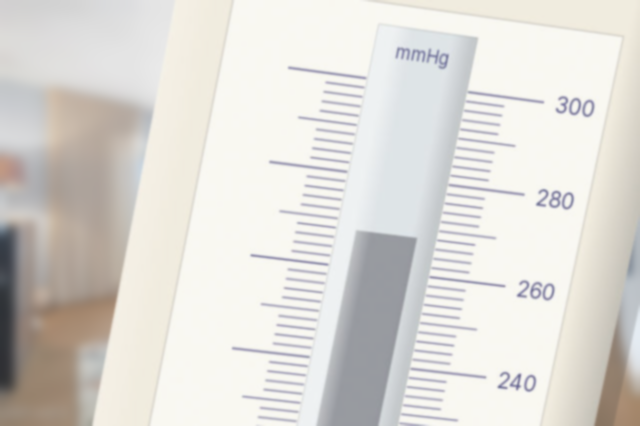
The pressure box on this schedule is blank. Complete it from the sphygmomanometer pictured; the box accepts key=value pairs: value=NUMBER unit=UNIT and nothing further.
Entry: value=268 unit=mmHg
